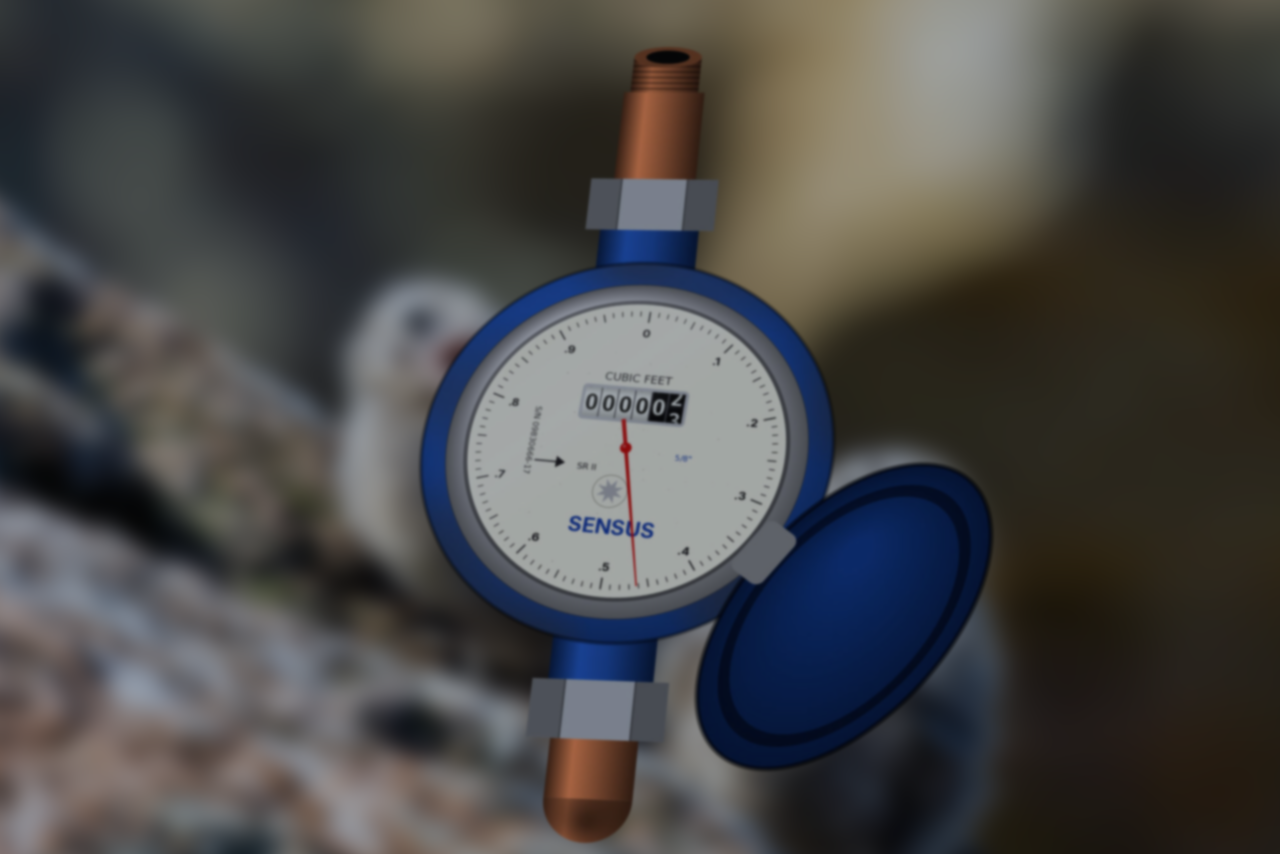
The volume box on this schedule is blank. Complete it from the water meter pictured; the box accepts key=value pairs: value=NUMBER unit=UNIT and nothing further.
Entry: value=2.46 unit=ft³
